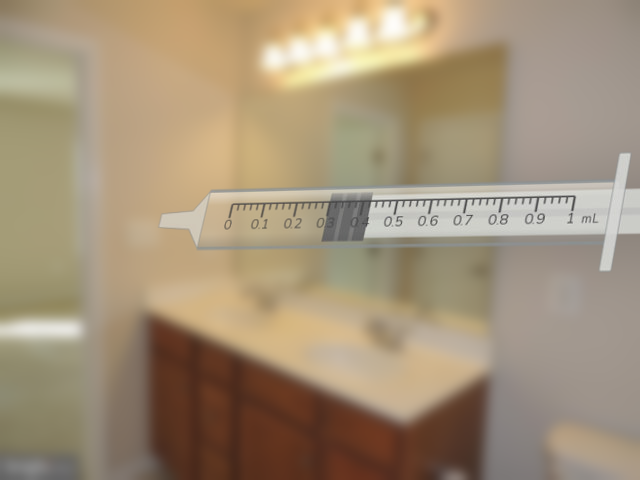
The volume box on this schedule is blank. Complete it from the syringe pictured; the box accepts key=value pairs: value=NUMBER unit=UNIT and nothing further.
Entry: value=0.3 unit=mL
